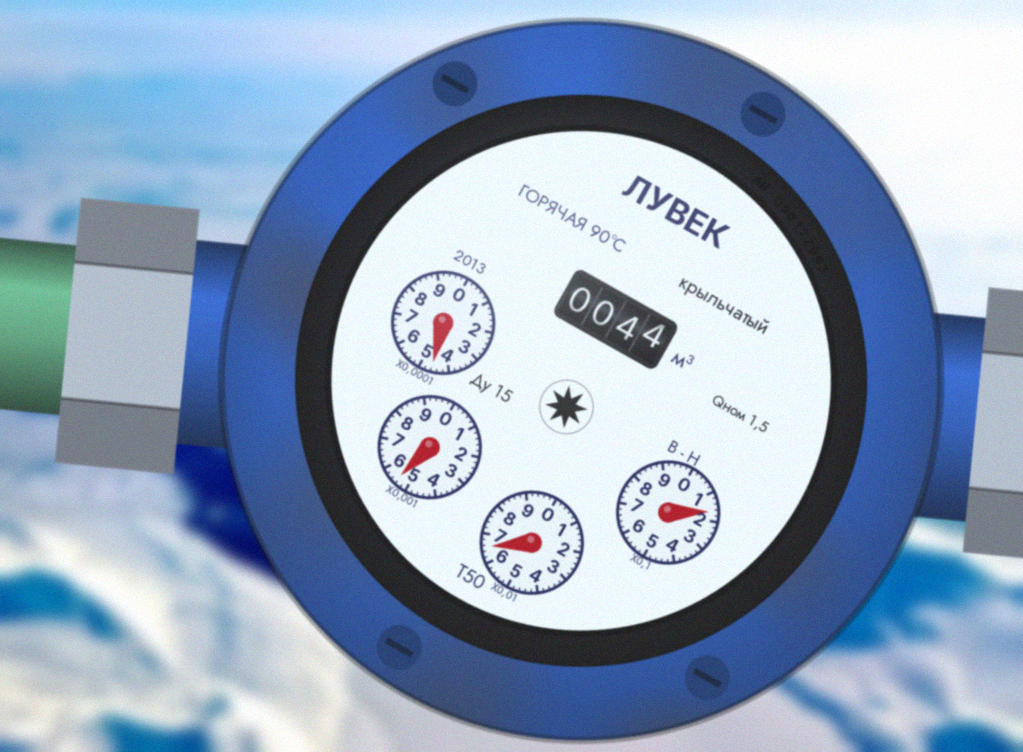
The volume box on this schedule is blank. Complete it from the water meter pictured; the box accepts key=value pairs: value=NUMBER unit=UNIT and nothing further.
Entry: value=44.1654 unit=m³
